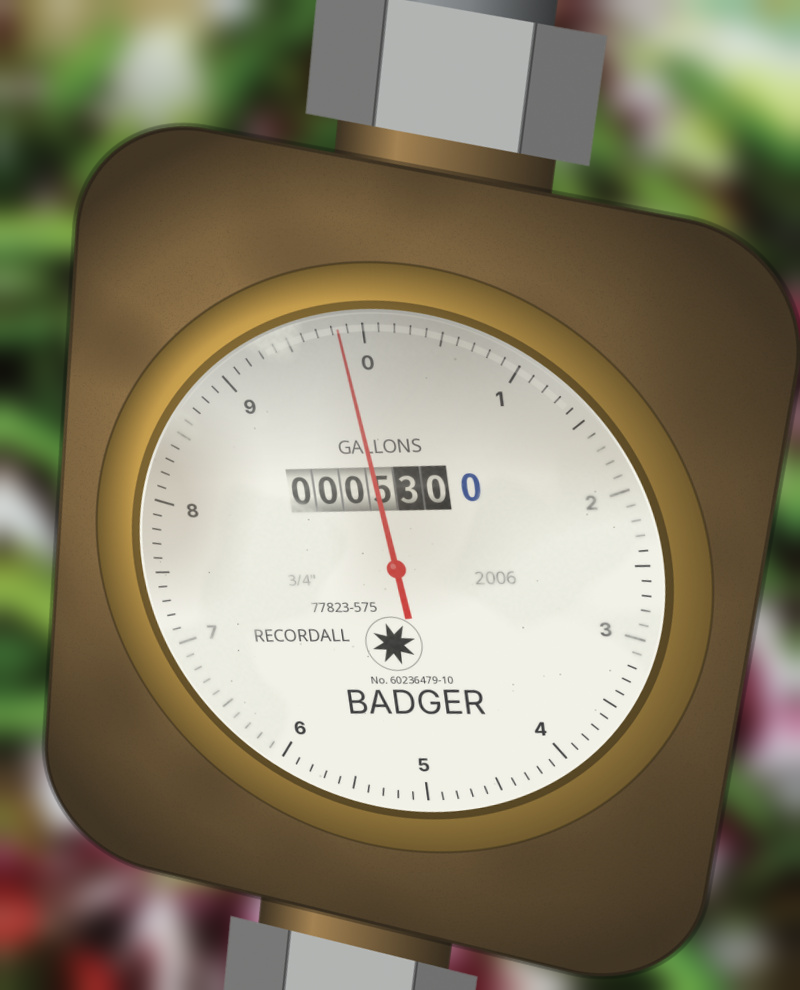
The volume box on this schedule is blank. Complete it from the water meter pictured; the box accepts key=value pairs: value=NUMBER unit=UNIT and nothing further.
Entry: value=5299.8 unit=gal
